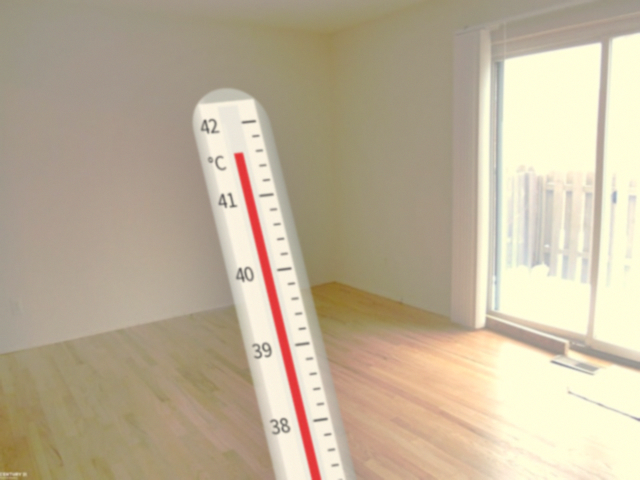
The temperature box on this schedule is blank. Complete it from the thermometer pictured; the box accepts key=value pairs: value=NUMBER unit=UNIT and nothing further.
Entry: value=41.6 unit=°C
